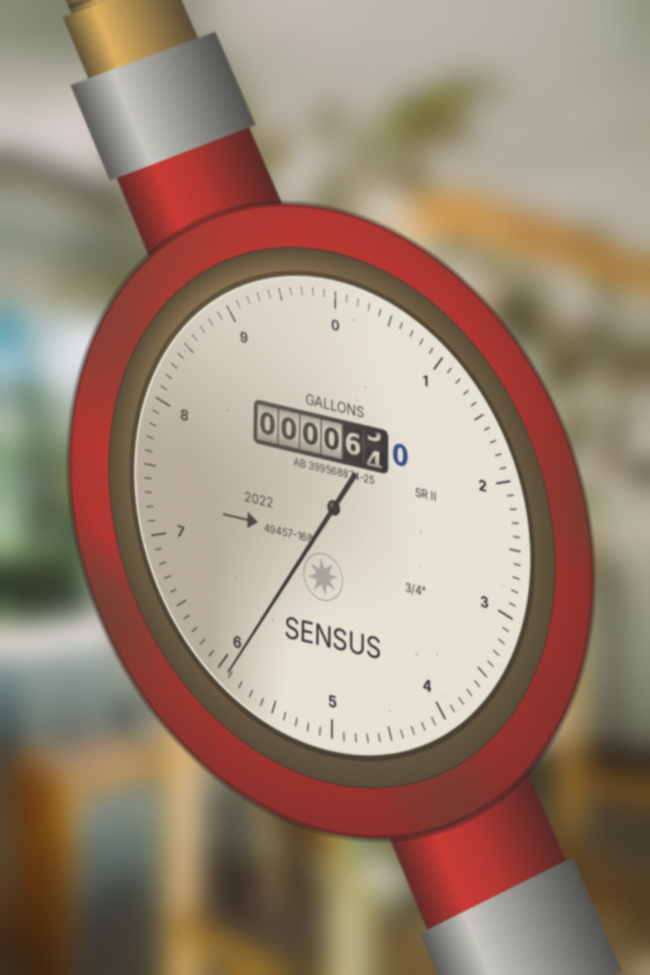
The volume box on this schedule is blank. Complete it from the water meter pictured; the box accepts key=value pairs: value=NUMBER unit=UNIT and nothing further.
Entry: value=635.9 unit=gal
